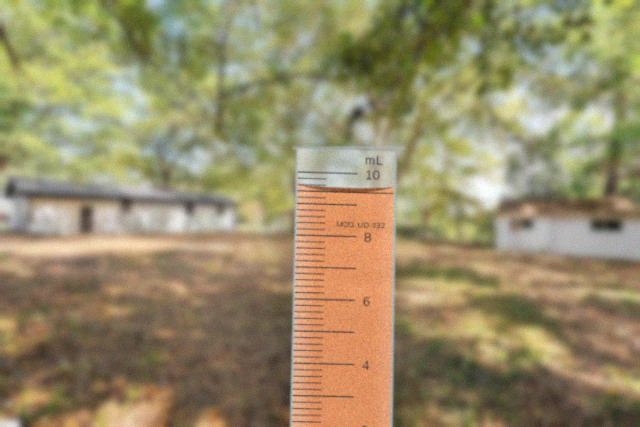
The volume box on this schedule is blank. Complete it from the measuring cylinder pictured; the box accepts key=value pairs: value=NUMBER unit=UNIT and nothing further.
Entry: value=9.4 unit=mL
